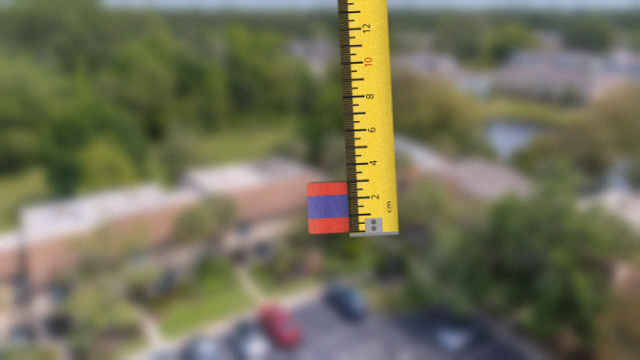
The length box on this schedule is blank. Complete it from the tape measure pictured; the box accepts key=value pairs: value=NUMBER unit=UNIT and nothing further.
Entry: value=3 unit=cm
